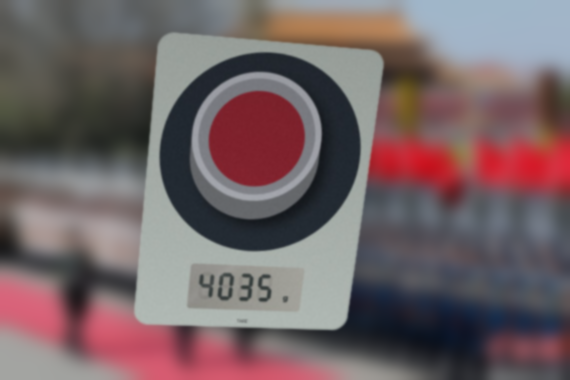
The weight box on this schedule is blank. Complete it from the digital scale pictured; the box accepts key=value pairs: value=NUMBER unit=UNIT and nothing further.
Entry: value=4035 unit=g
